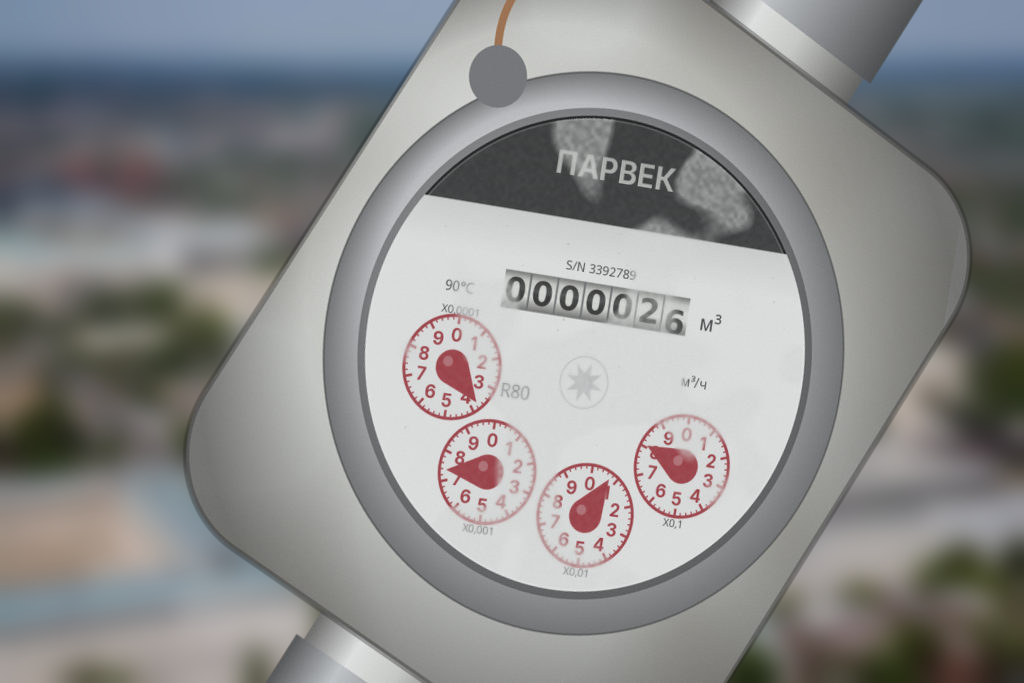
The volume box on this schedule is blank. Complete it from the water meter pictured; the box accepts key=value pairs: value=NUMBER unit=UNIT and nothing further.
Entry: value=25.8073 unit=m³
